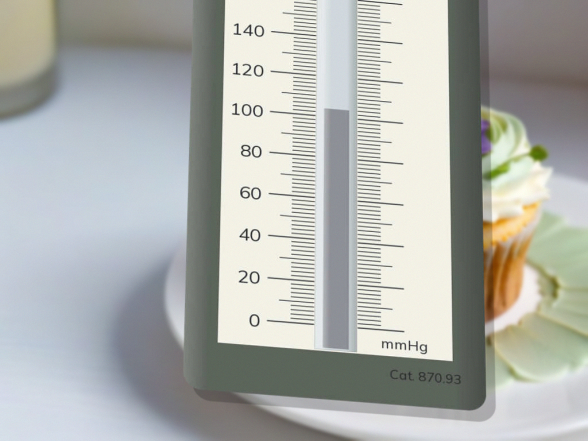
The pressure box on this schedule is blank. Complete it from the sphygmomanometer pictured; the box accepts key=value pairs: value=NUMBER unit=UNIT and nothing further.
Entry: value=104 unit=mmHg
